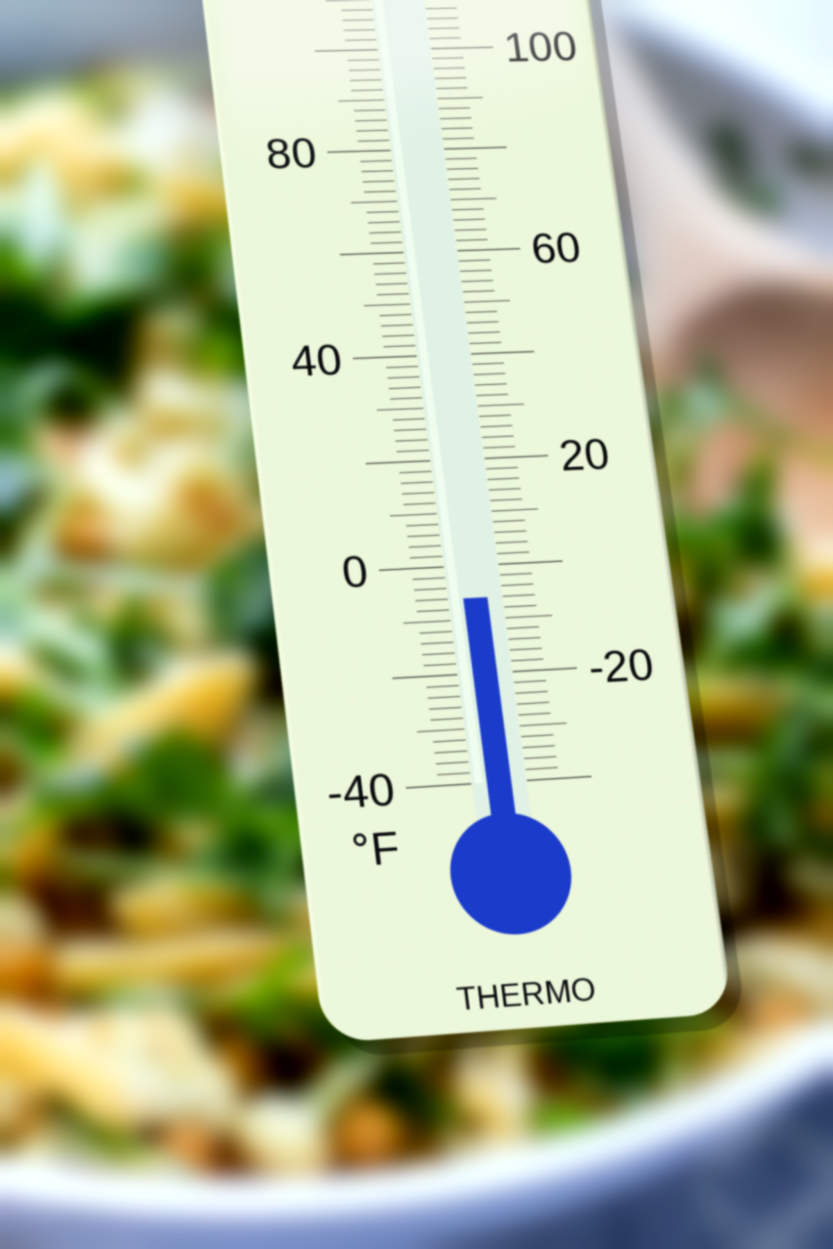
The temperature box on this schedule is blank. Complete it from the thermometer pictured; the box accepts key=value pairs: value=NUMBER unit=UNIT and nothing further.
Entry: value=-6 unit=°F
